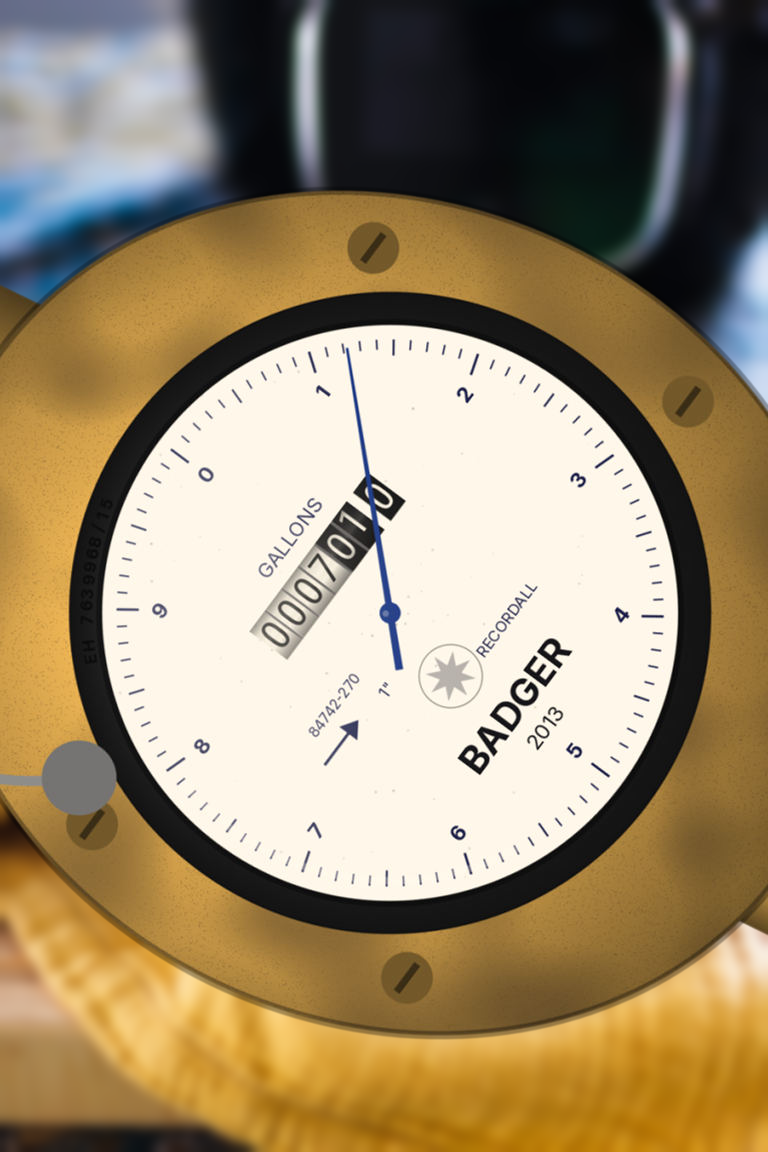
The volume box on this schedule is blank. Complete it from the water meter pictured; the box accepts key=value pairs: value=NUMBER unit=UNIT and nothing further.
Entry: value=7011.2 unit=gal
